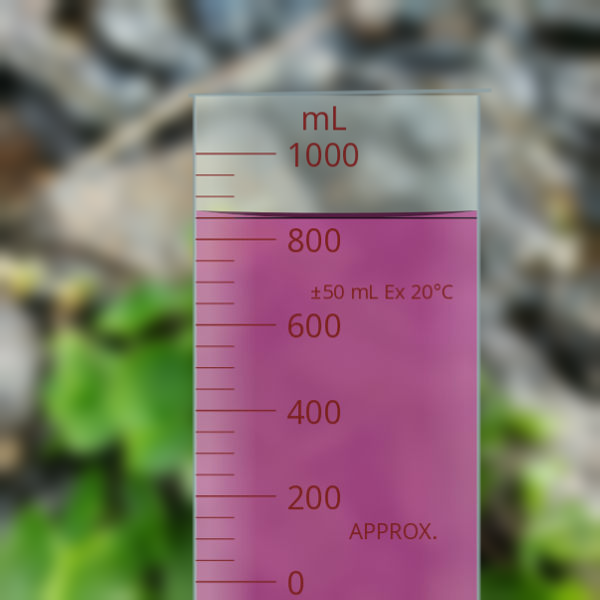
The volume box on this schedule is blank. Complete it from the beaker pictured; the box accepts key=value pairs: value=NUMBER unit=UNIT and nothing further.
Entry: value=850 unit=mL
